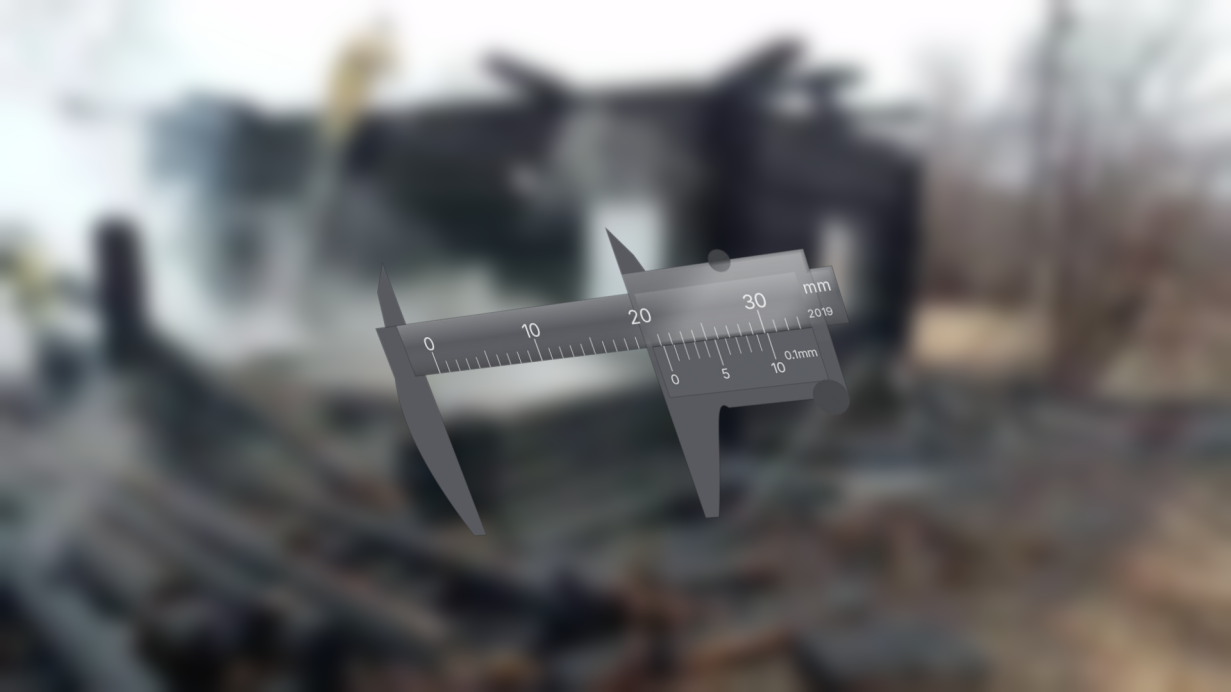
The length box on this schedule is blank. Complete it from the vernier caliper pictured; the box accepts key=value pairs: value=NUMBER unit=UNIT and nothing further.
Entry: value=21.2 unit=mm
